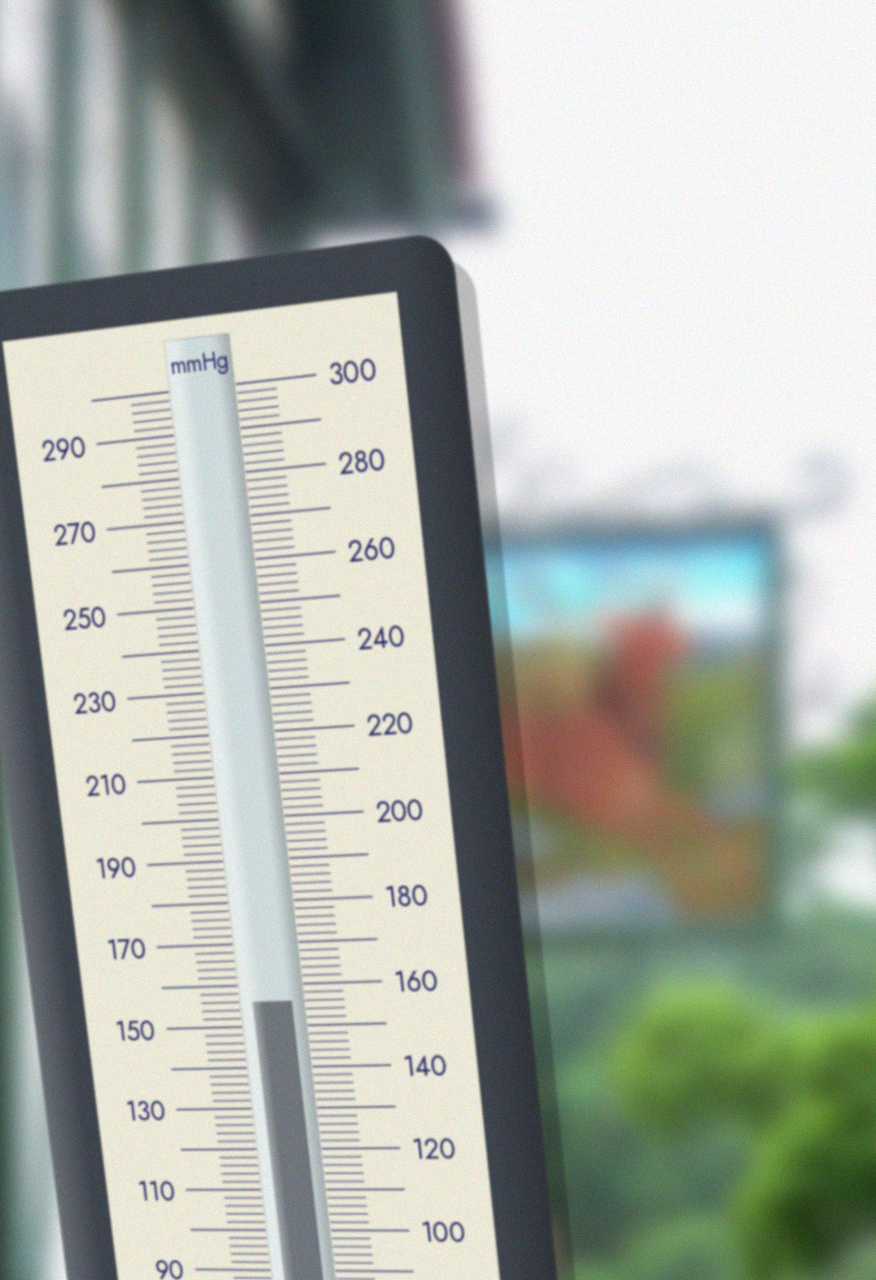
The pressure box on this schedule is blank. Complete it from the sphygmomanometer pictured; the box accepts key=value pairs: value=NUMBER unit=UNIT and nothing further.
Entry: value=156 unit=mmHg
